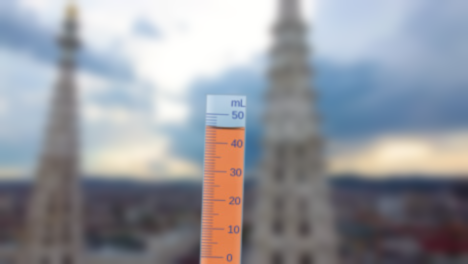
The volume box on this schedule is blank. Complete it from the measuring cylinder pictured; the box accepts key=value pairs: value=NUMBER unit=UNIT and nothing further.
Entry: value=45 unit=mL
